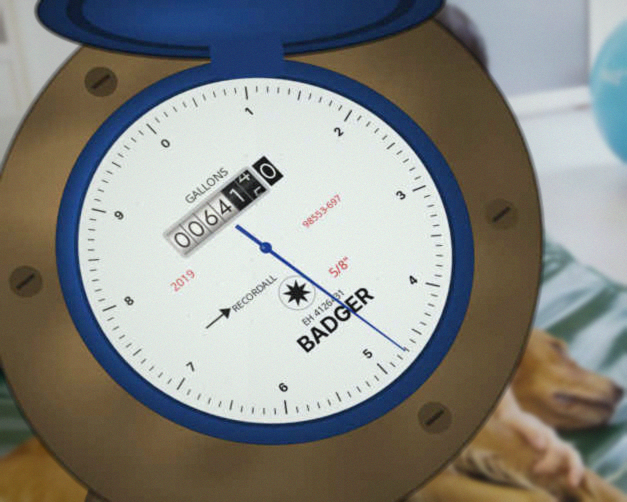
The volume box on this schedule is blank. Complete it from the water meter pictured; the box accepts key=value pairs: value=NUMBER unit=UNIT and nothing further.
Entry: value=64144.7 unit=gal
